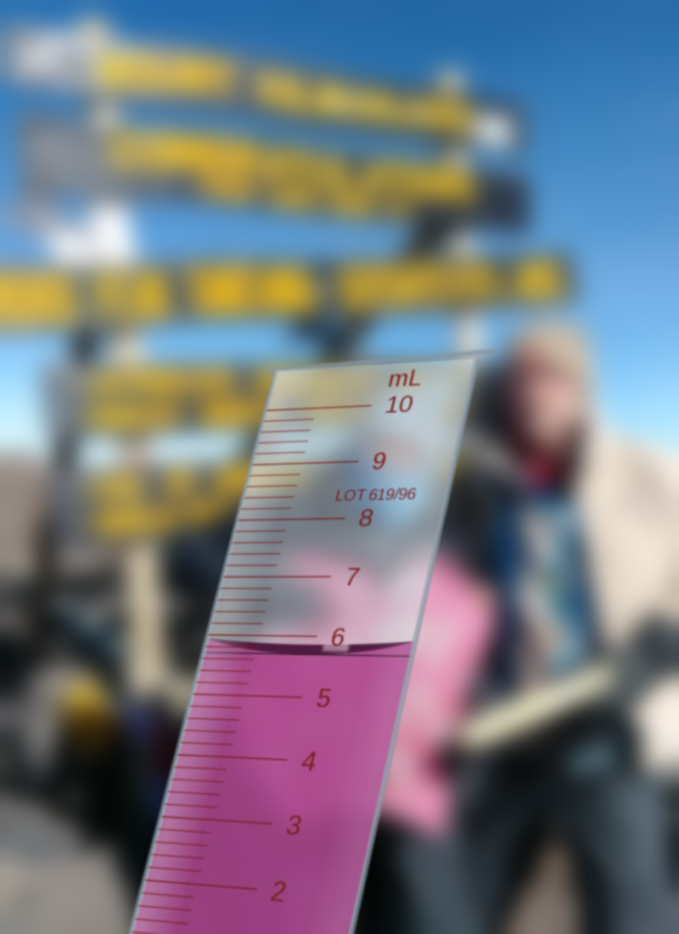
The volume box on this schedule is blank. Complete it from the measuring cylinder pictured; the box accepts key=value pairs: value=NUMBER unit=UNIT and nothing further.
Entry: value=5.7 unit=mL
